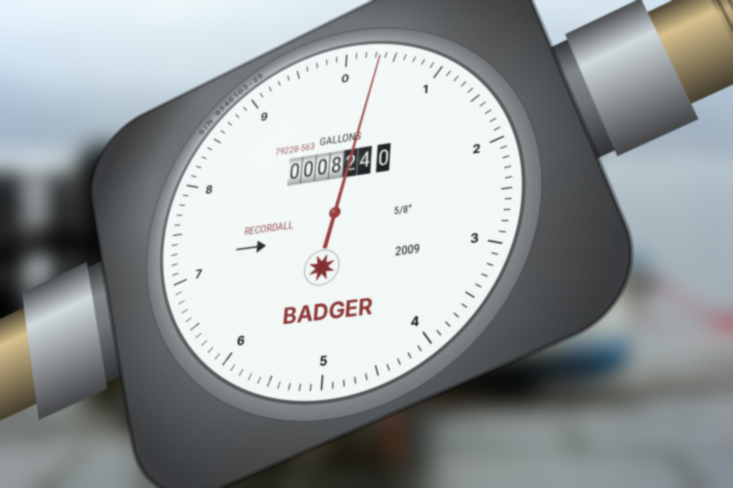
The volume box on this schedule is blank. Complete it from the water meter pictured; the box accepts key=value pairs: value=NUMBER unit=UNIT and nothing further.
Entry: value=8240.3 unit=gal
